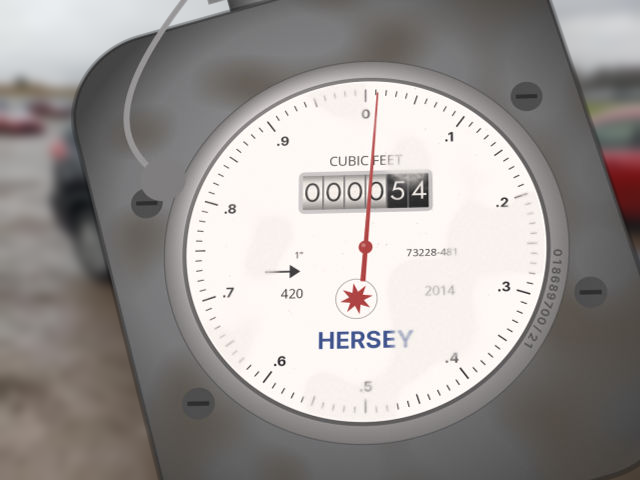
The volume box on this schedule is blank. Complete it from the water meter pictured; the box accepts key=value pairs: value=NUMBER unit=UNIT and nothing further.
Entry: value=54.01 unit=ft³
